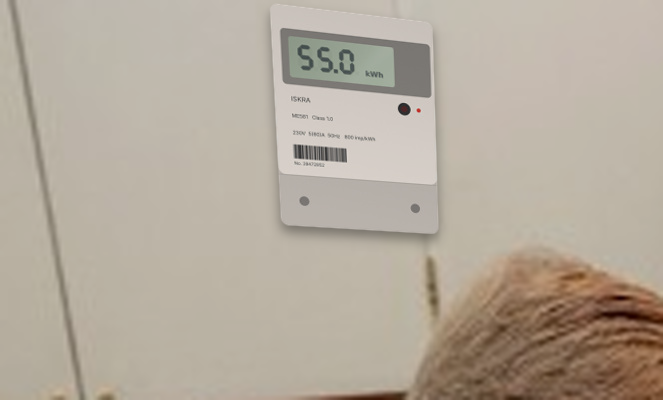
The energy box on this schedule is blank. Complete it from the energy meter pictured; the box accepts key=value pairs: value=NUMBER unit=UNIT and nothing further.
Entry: value=55.0 unit=kWh
